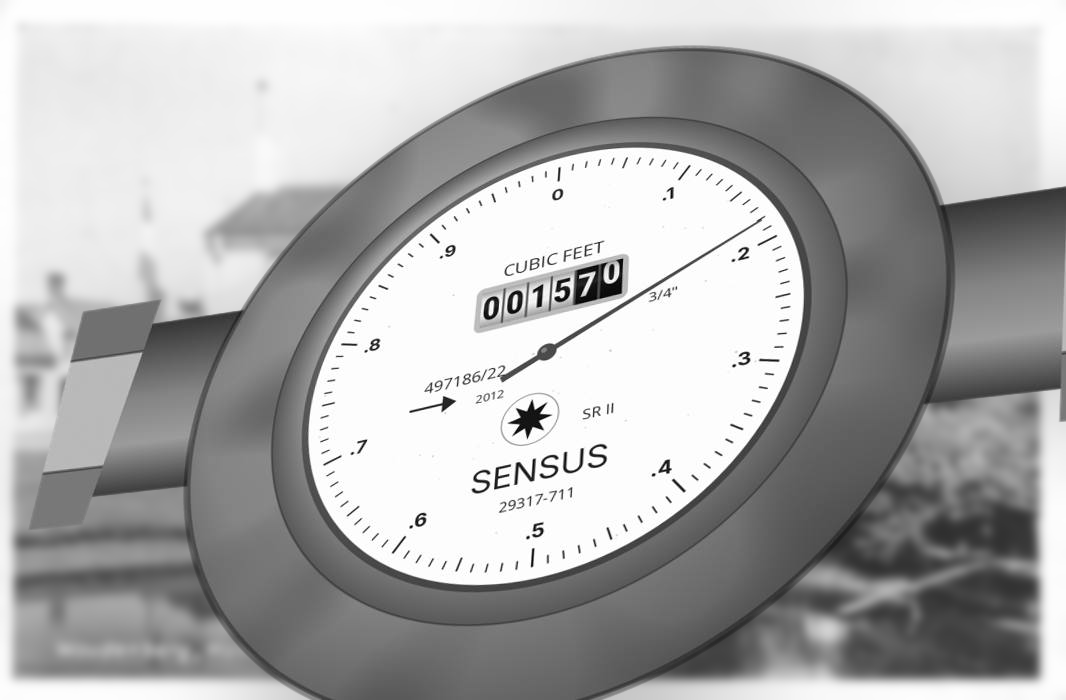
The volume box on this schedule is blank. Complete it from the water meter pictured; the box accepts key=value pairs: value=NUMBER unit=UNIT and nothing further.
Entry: value=1570.18 unit=ft³
